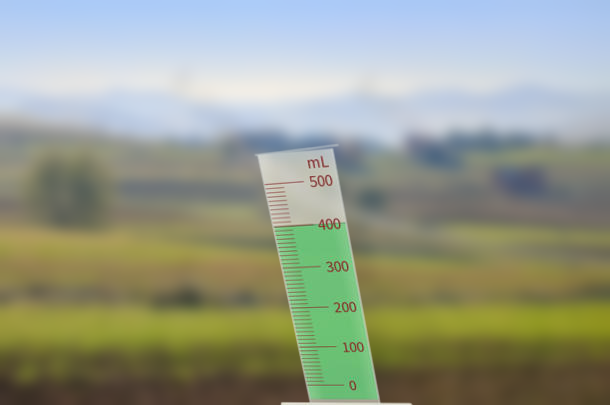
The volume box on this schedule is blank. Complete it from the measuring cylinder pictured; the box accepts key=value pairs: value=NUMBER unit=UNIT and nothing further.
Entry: value=400 unit=mL
